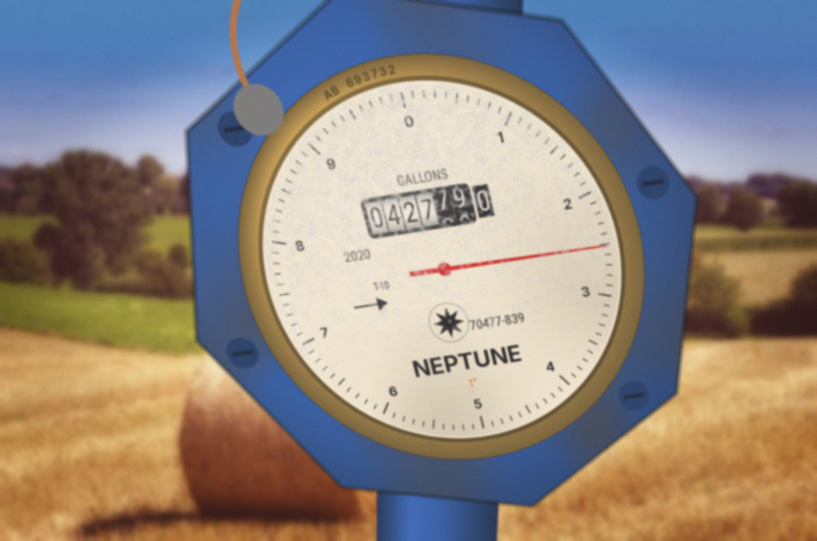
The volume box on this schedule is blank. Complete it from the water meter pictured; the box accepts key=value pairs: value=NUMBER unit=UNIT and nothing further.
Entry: value=427792.5 unit=gal
